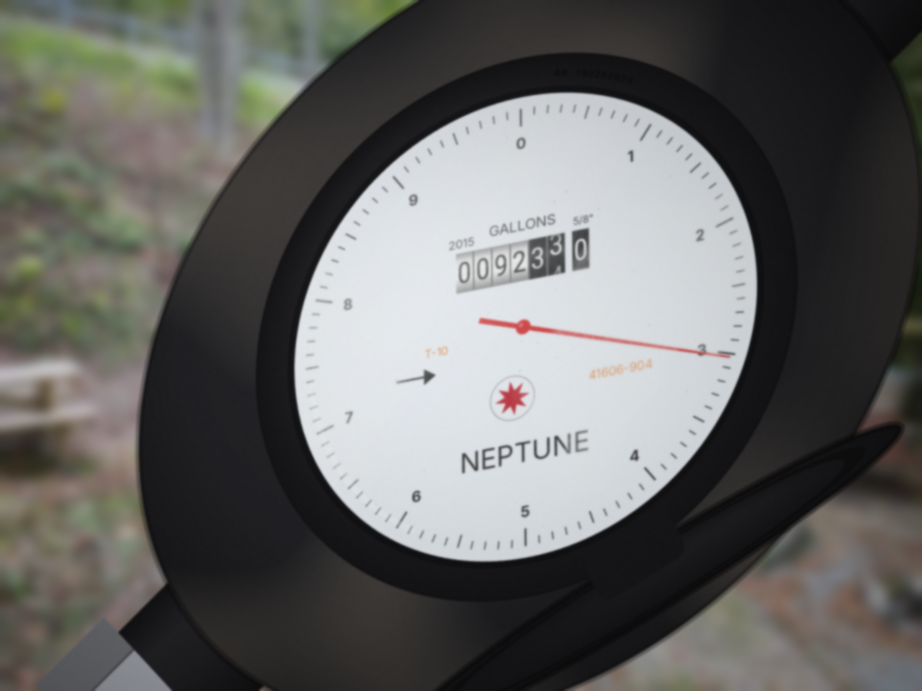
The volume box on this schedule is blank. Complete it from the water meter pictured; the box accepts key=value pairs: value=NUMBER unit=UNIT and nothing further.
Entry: value=92333.0 unit=gal
